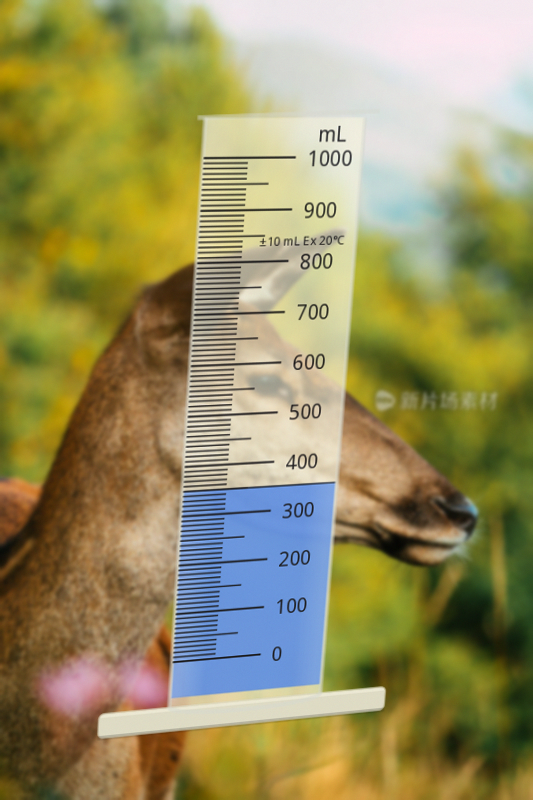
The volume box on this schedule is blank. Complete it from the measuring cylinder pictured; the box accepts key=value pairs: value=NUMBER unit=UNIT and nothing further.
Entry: value=350 unit=mL
